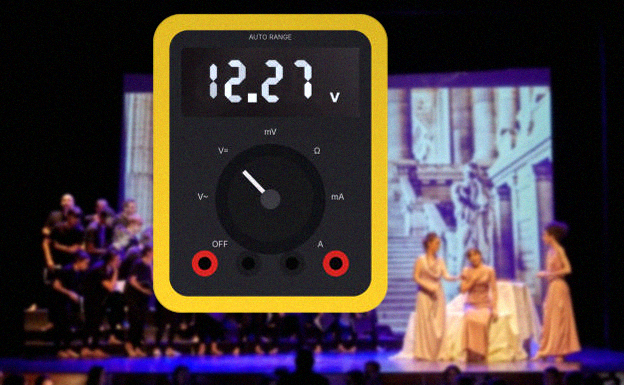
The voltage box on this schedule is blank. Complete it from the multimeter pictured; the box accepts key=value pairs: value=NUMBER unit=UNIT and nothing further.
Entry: value=12.27 unit=V
